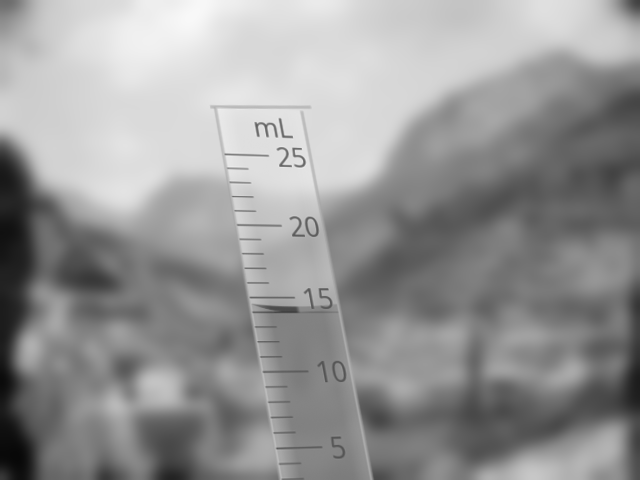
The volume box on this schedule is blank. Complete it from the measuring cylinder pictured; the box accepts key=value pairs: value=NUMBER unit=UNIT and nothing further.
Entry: value=14 unit=mL
